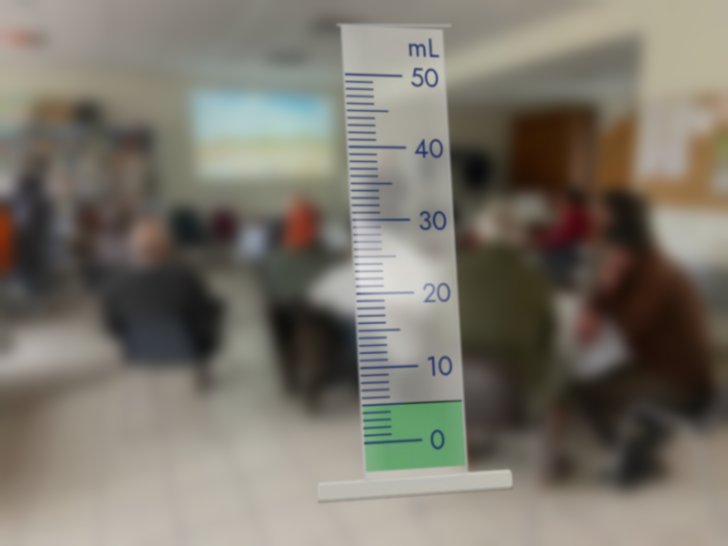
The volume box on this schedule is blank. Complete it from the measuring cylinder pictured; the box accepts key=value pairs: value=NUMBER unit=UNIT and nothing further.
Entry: value=5 unit=mL
